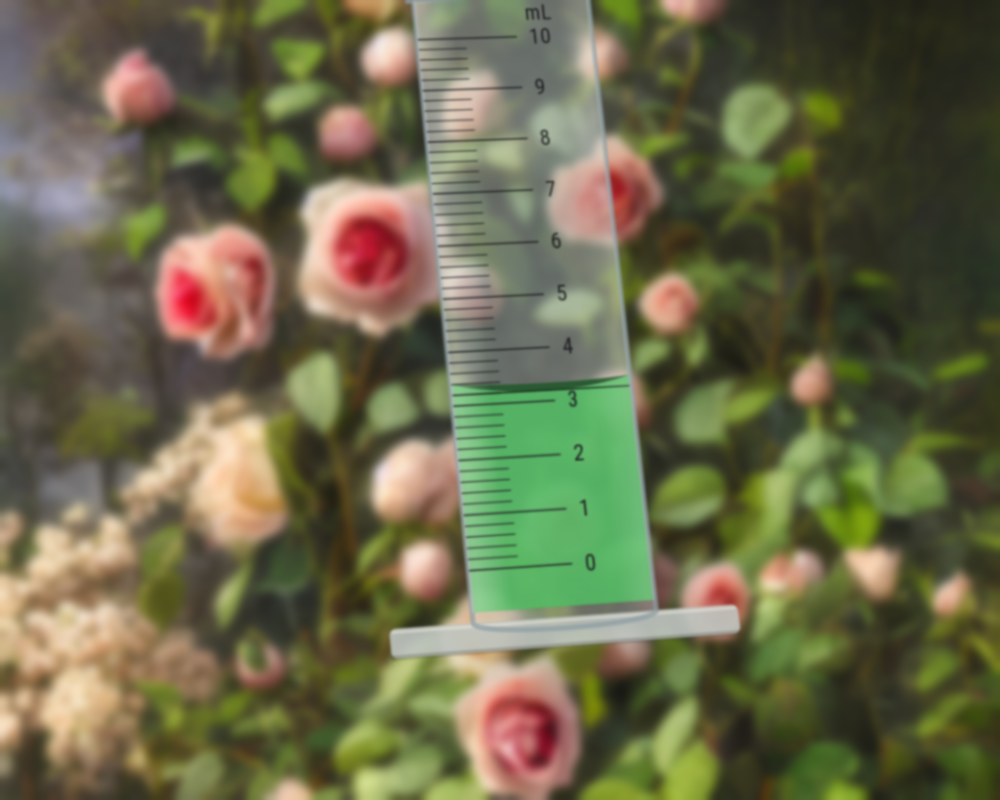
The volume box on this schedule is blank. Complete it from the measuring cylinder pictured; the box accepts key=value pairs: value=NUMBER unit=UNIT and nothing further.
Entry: value=3.2 unit=mL
